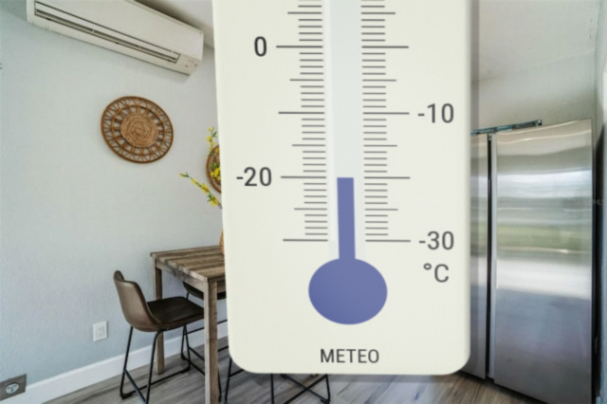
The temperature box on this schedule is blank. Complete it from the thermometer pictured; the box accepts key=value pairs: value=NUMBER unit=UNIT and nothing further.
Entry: value=-20 unit=°C
